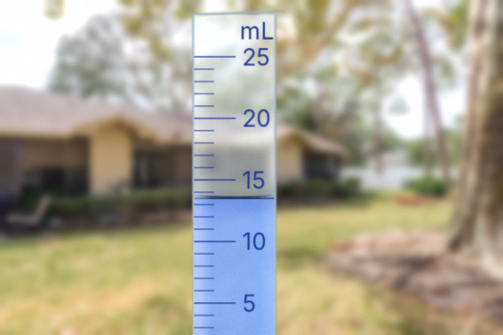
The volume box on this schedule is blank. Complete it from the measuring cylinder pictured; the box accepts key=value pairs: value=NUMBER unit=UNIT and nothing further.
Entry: value=13.5 unit=mL
